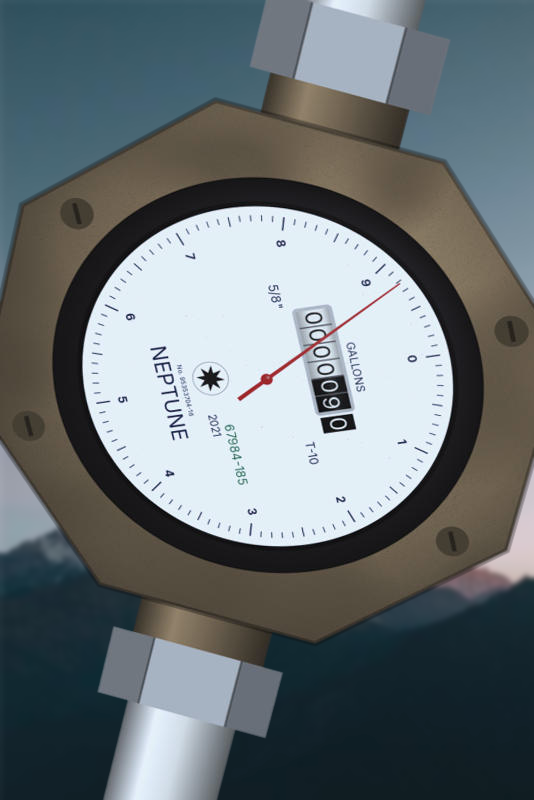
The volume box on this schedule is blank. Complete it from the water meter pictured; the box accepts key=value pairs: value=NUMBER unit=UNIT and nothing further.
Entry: value=89.2 unit=gal
